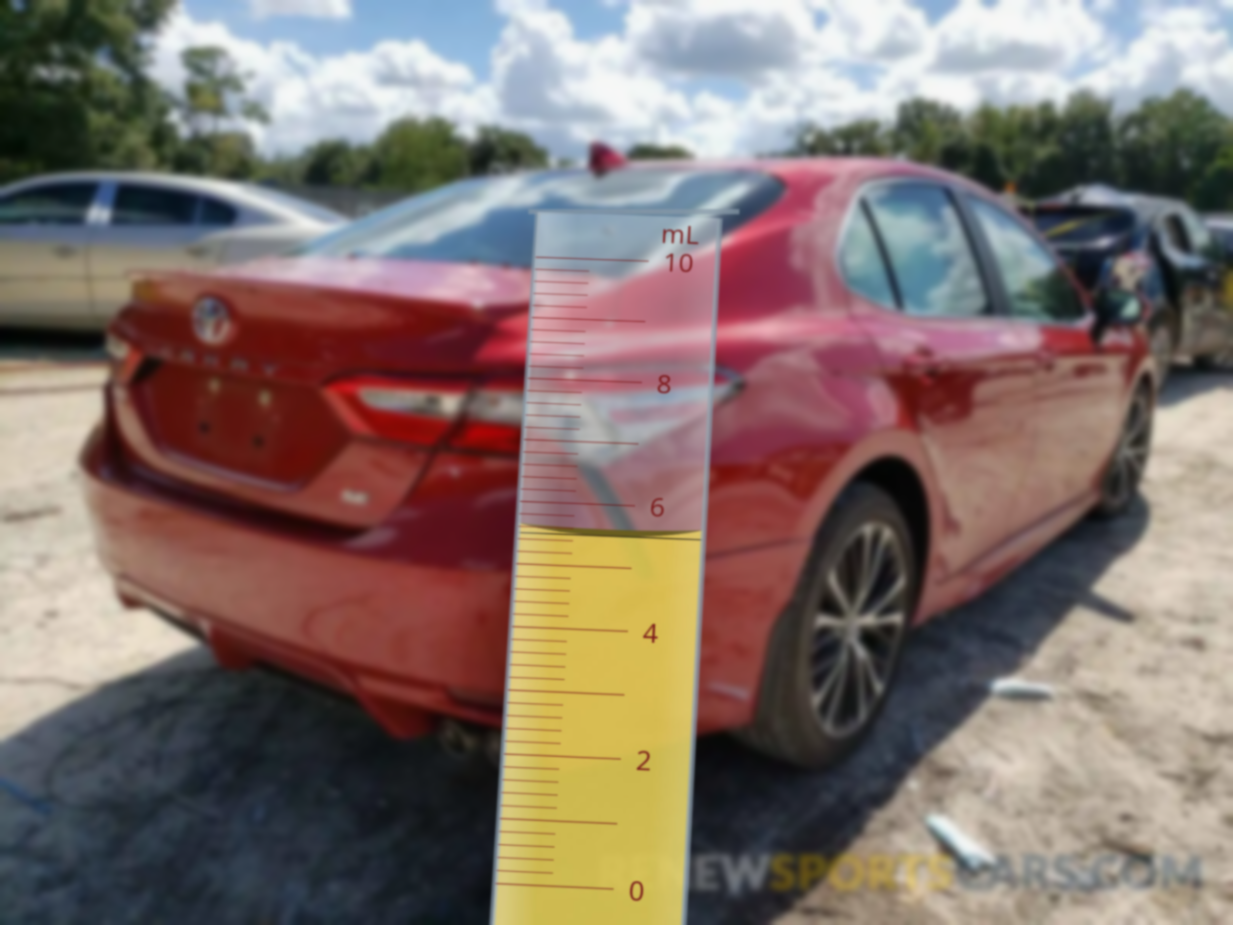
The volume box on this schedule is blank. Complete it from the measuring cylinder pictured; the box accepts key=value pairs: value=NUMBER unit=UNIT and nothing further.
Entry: value=5.5 unit=mL
